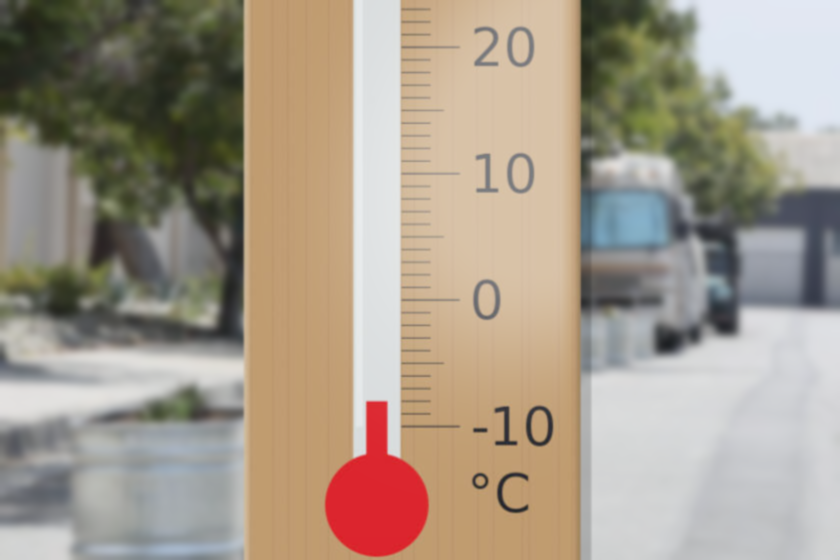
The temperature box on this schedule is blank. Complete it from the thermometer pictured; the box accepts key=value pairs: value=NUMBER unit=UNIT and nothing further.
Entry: value=-8 unit=°C
